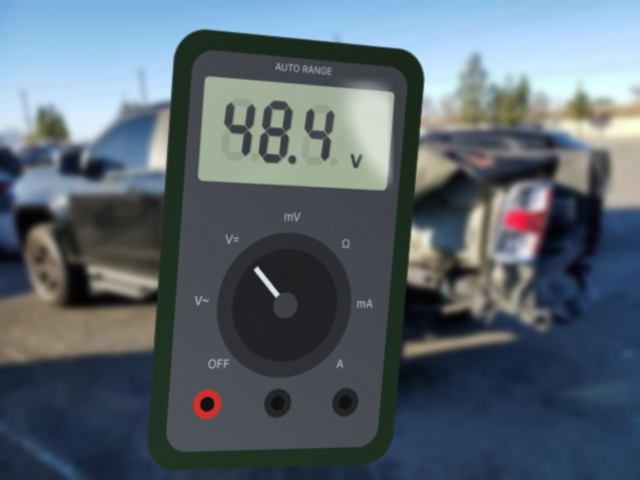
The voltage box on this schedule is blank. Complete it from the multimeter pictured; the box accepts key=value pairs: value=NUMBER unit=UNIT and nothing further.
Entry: value=48.4 unit=V
